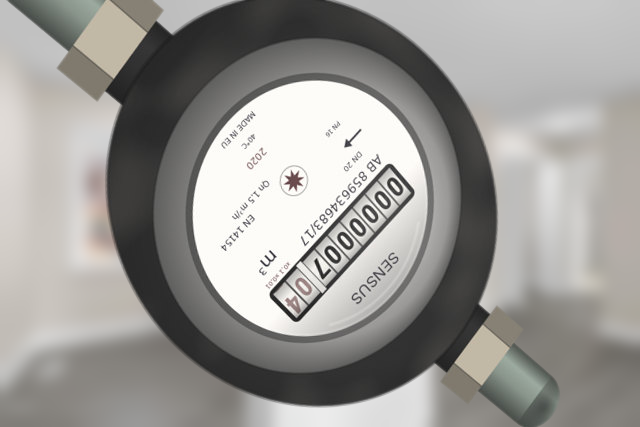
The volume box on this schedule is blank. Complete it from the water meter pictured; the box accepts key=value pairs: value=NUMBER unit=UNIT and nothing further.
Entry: value=7.04 unit=m³
